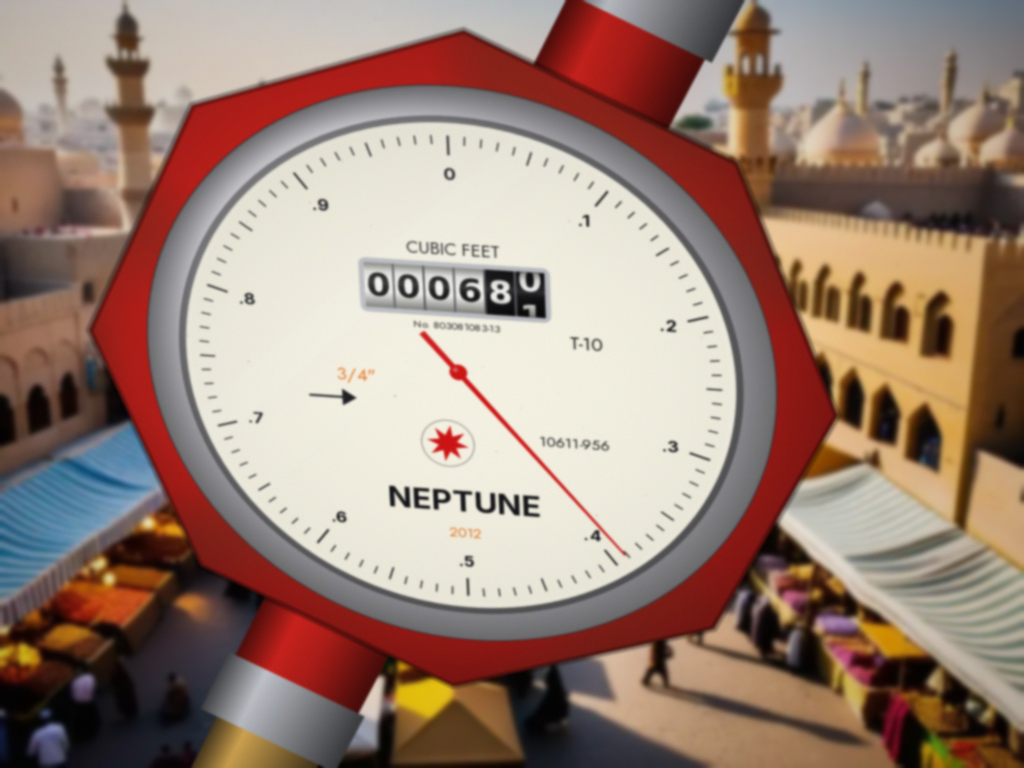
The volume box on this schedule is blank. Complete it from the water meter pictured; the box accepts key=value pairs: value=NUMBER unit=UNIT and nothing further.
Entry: value=680.39 unit=ft³
